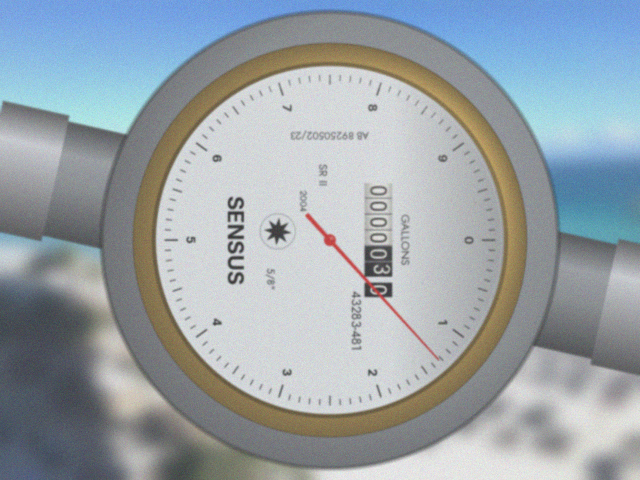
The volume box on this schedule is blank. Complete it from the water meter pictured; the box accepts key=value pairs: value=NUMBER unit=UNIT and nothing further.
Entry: value=31.3 unit=gal
